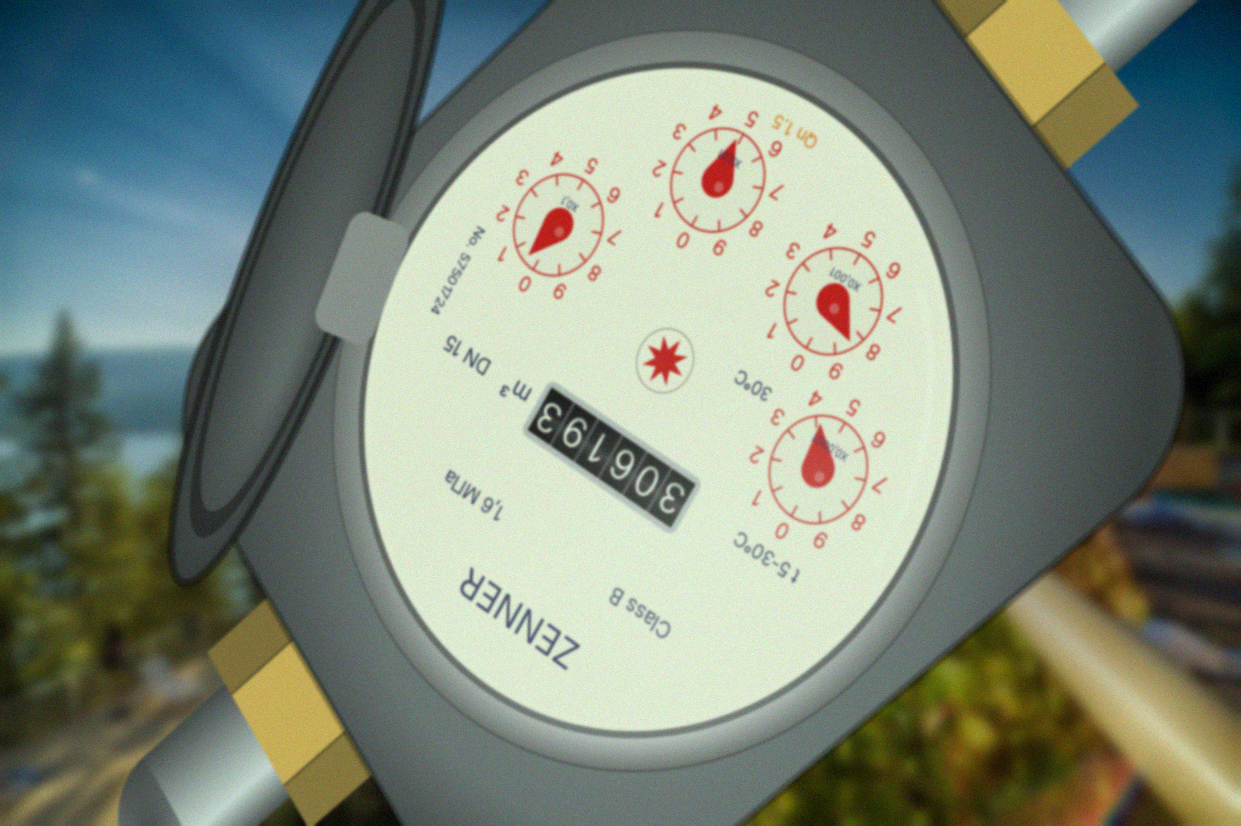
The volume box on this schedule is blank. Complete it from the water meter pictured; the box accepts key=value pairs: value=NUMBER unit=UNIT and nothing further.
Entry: value=306193.0484 unit=m³
